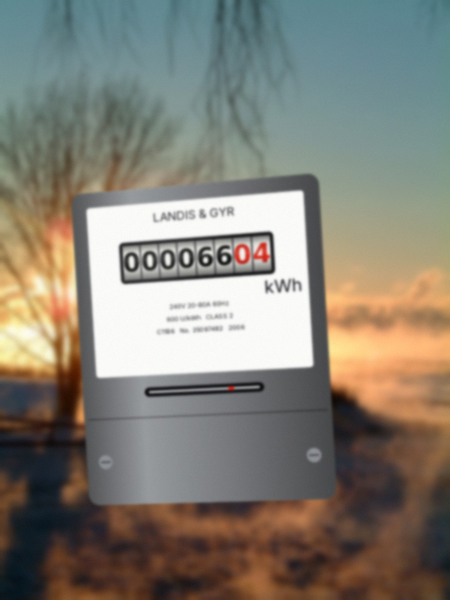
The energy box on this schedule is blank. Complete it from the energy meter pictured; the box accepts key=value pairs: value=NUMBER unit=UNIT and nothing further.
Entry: value=66.04 unit=kWh
